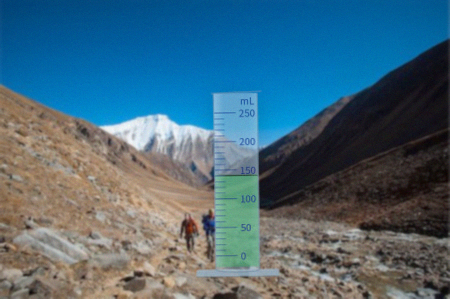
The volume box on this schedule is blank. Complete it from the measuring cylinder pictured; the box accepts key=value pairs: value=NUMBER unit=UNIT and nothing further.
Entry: value=140 unit=mL
